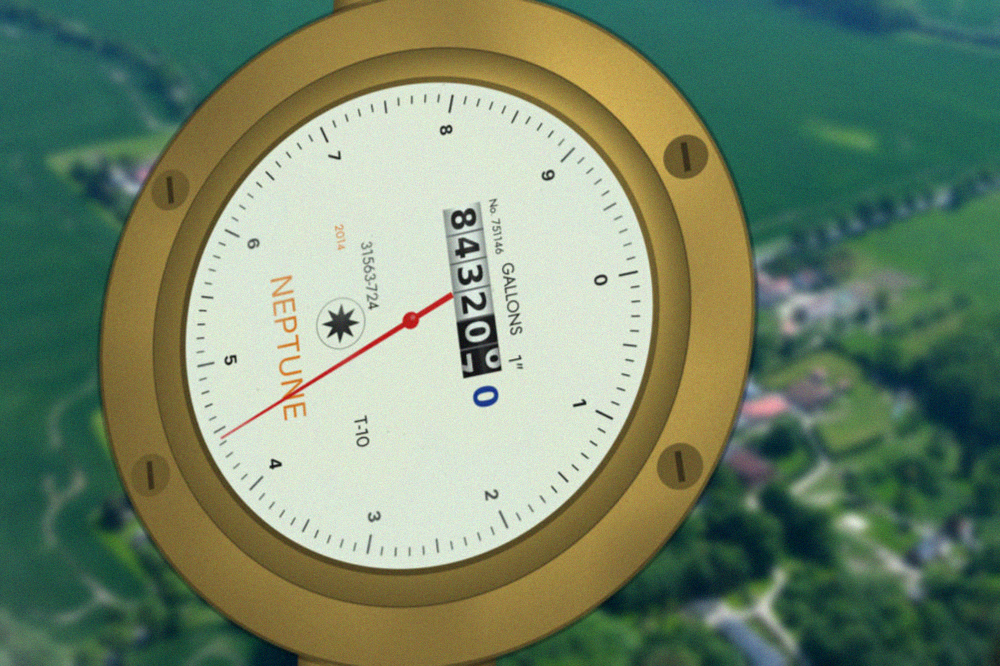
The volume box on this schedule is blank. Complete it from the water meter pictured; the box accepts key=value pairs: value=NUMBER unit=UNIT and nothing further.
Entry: value=8432064.4 unit=gal
